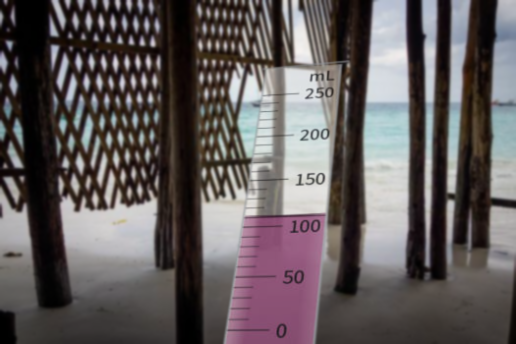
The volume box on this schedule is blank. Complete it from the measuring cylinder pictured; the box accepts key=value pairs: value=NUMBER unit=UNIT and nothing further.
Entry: value=110 unit=mL
